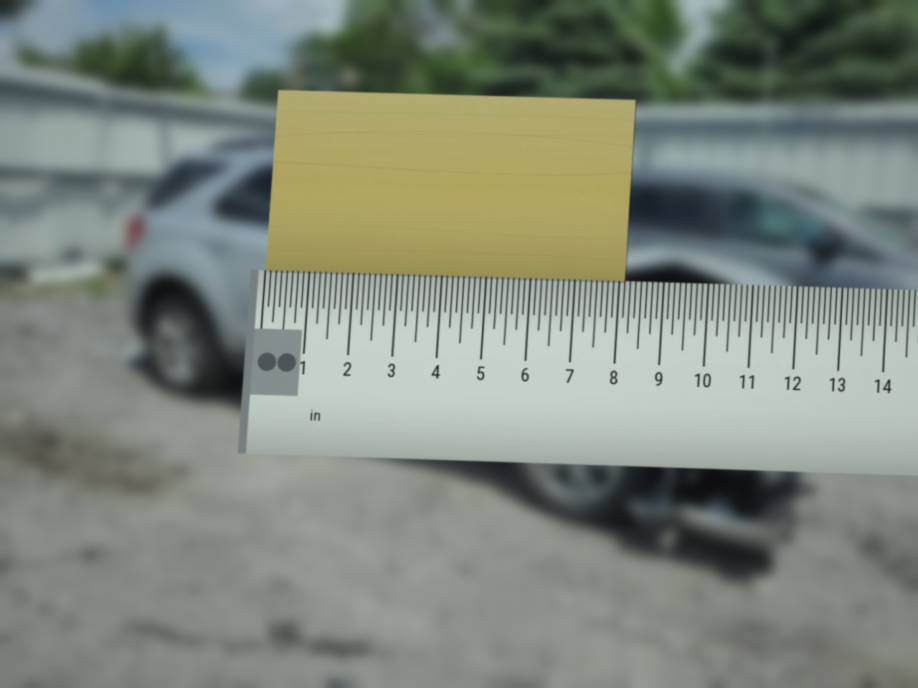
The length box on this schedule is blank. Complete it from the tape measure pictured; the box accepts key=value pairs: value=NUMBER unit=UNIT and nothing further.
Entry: value=8.125 unit=in
